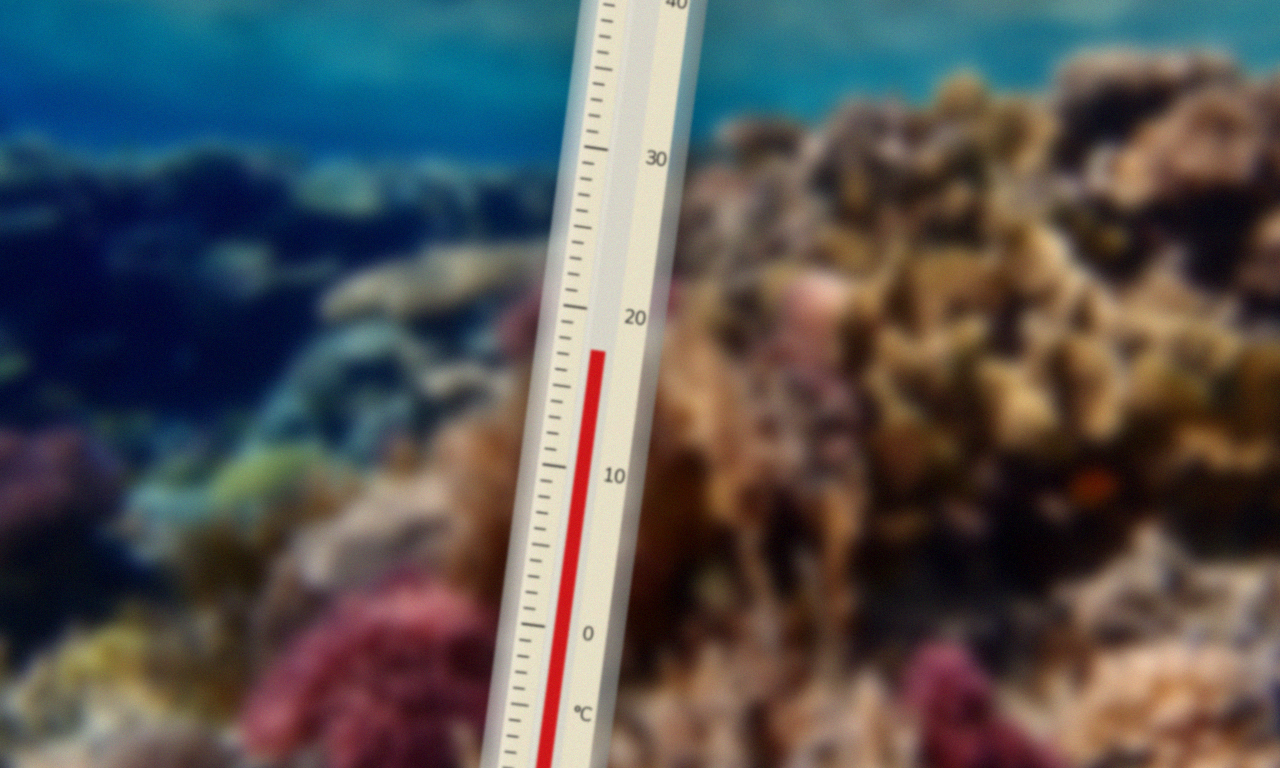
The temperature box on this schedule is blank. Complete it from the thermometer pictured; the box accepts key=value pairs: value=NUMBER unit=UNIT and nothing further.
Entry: value=17.5 unit=°C
